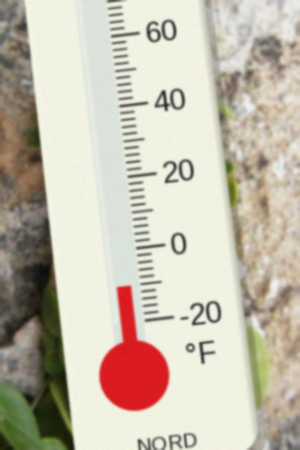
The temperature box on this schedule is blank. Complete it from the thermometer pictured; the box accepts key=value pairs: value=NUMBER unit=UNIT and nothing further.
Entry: value=-10 unit=°F
